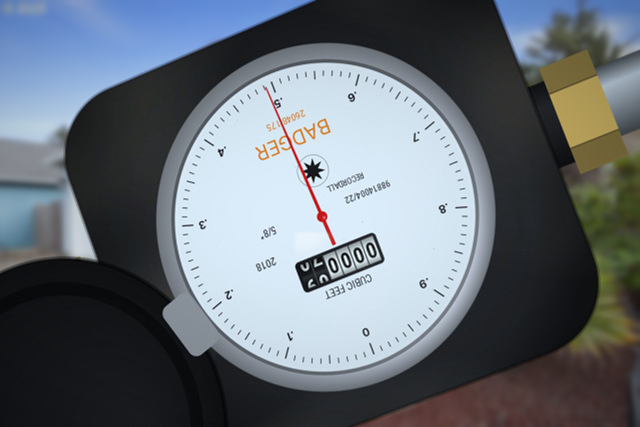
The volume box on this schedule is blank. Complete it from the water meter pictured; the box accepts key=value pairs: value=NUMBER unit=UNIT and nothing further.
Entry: value=69.49 unit=ft³
